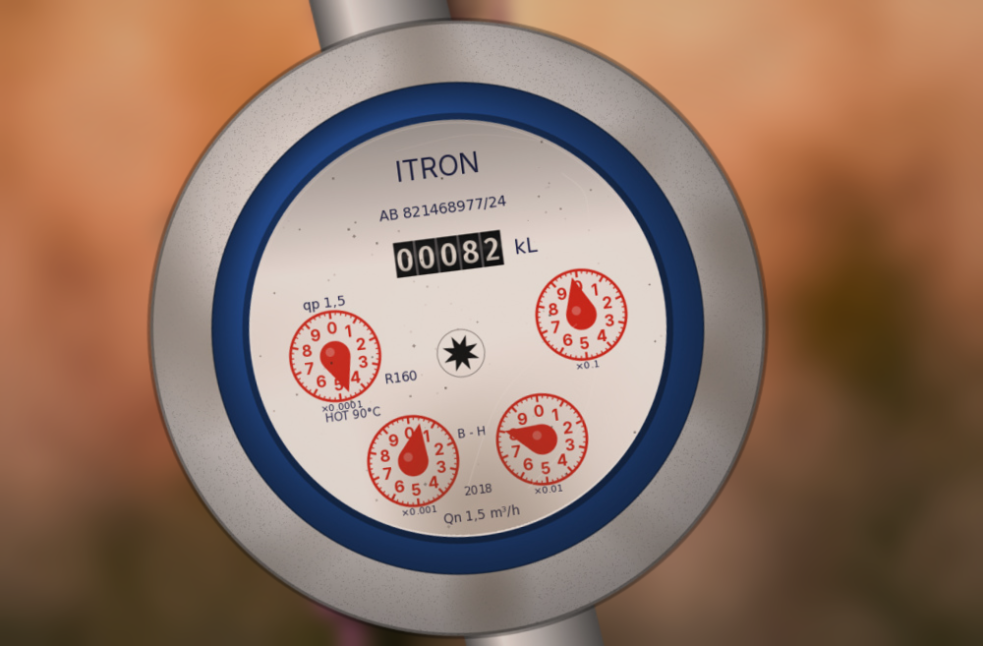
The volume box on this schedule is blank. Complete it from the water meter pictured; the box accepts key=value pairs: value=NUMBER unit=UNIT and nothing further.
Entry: value=81.9804 unit=kL
